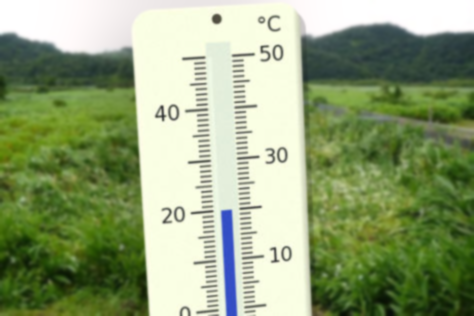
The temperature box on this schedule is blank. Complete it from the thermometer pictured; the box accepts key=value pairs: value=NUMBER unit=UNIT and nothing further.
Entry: value=20 unit=°C
